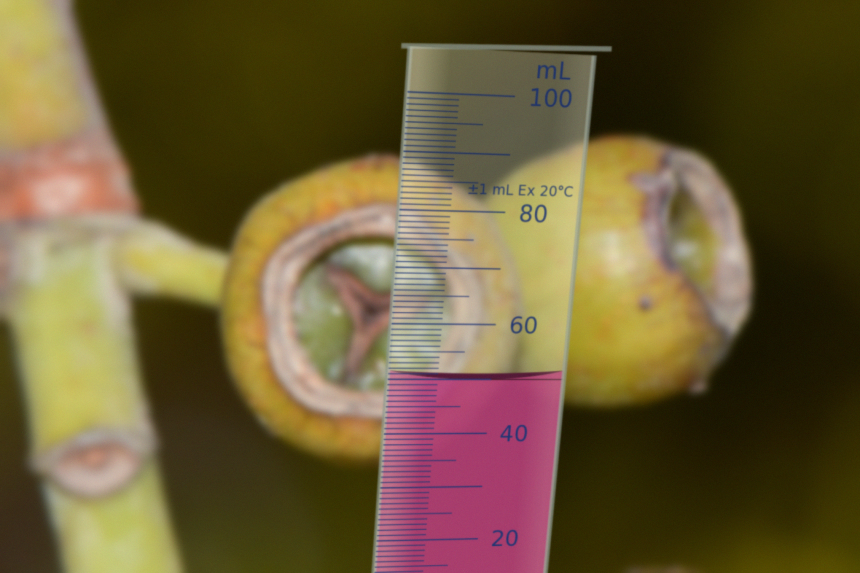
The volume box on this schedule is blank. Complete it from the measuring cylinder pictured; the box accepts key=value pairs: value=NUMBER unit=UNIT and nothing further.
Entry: value=50 unit=mL
